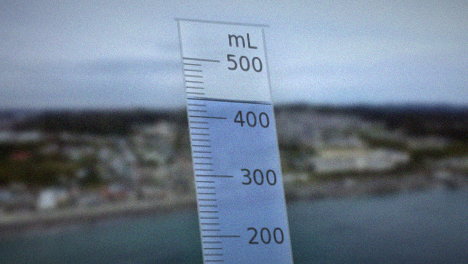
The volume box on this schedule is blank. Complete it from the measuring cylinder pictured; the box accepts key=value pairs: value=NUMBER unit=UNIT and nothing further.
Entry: value=430 unit=mL
